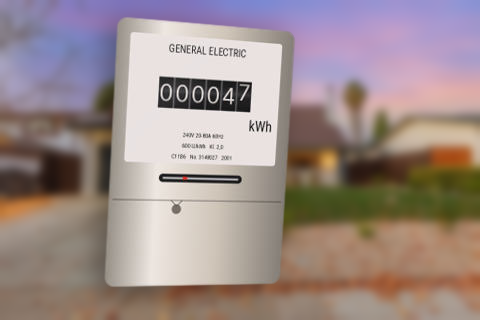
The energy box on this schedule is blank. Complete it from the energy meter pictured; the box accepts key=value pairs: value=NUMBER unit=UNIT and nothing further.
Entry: value=47 unit=kWh
